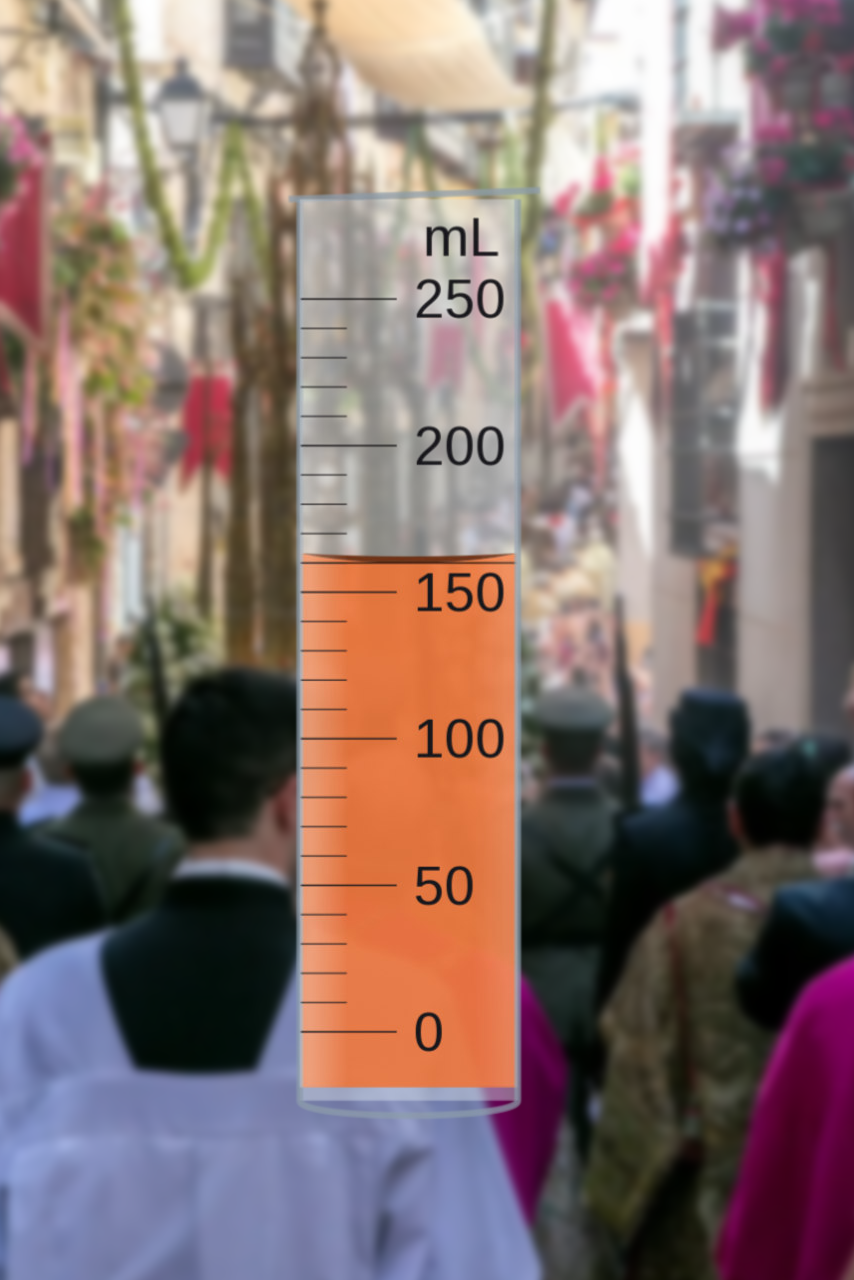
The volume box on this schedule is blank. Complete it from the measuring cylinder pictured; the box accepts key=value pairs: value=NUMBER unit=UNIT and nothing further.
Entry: value=160 unit=mL
